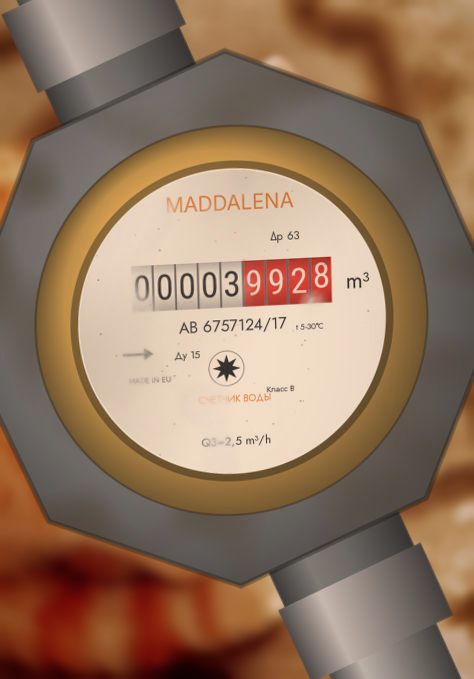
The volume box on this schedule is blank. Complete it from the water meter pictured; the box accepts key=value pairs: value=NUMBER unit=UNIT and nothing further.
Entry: value=3.9928 unit=m³
